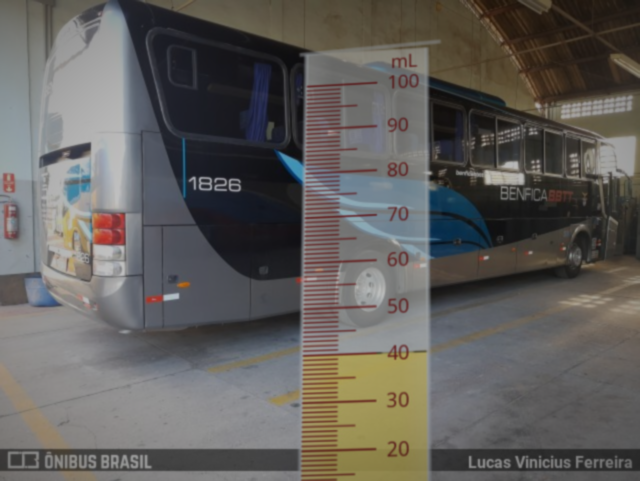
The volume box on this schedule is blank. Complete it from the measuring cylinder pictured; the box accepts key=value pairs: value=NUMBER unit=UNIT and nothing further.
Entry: value=40 unit=mL
